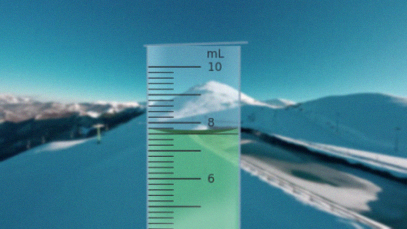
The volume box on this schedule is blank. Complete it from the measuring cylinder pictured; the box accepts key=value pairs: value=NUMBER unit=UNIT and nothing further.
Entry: value=7.6 unit=mL
